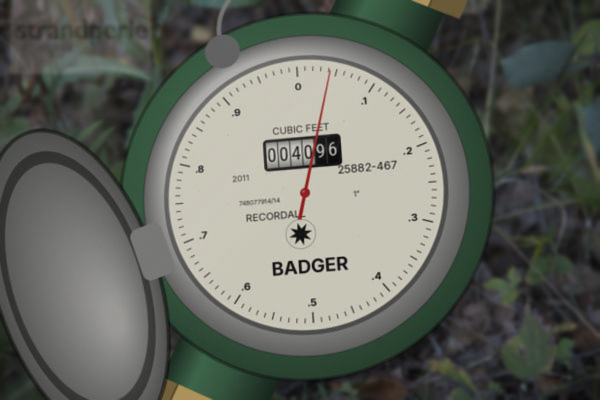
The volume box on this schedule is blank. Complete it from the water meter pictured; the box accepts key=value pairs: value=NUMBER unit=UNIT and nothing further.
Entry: value=4096.04 unit=ft³
